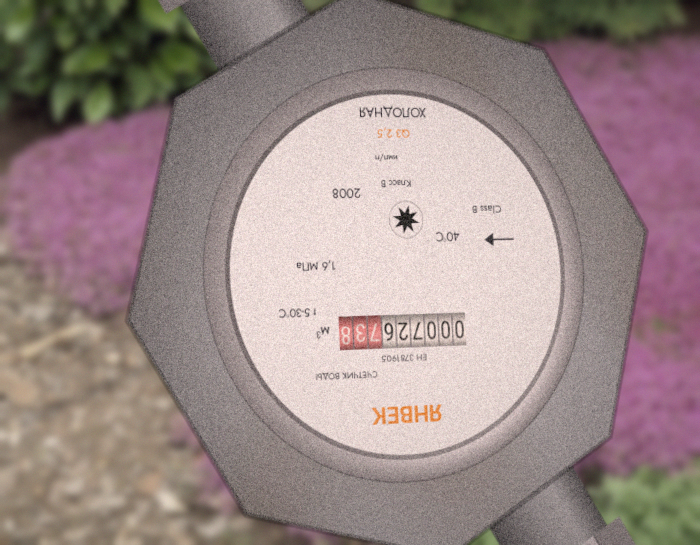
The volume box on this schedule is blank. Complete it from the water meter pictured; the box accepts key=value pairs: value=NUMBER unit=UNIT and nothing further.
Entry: value=726.738 unit=m³
